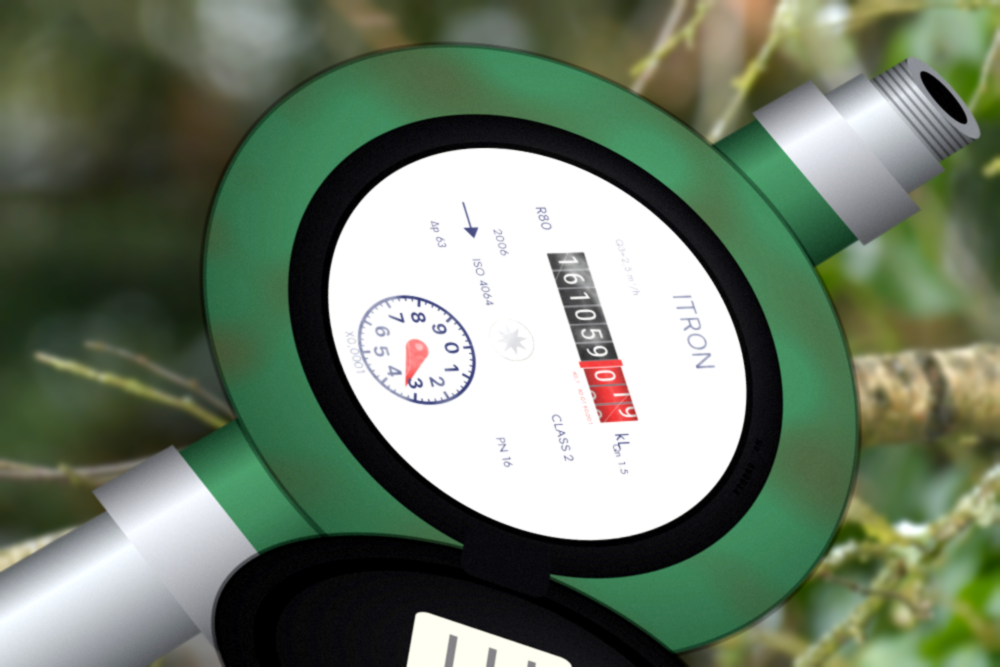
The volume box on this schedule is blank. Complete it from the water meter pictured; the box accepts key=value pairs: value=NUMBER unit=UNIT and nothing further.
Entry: value=161059.0193 unit=kL
